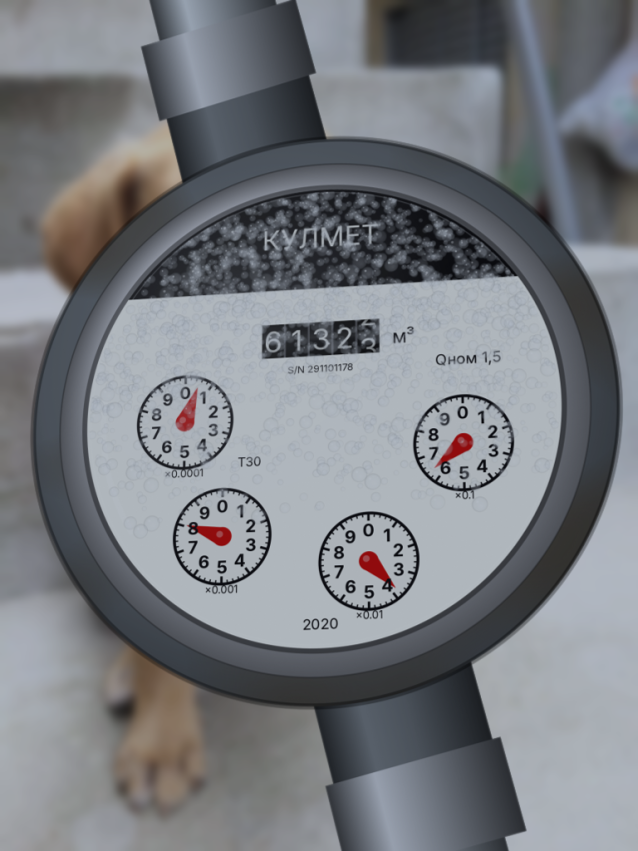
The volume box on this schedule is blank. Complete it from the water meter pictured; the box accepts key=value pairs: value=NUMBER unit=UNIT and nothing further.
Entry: value=61322.6380 unit=m³
